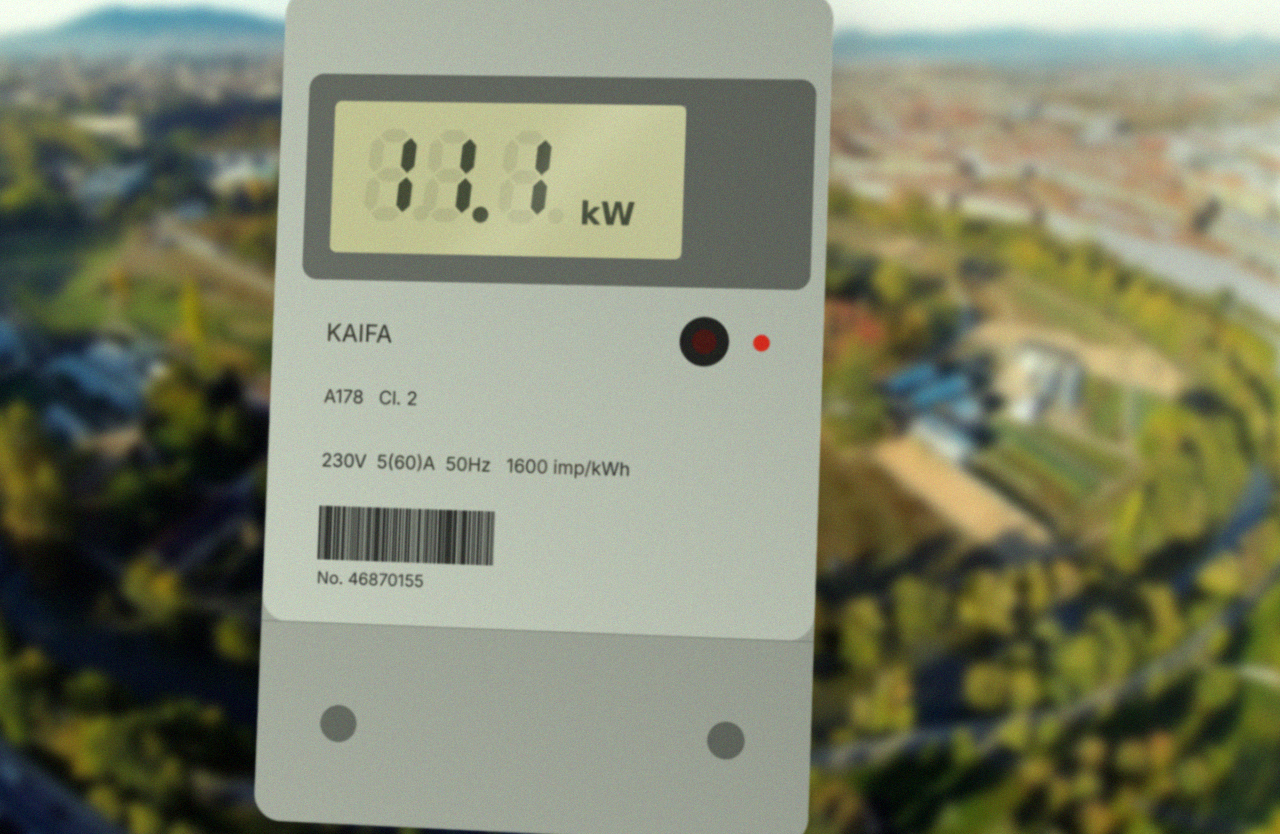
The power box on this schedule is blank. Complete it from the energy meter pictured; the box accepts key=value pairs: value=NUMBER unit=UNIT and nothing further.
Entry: value=11.1 unit=kW
